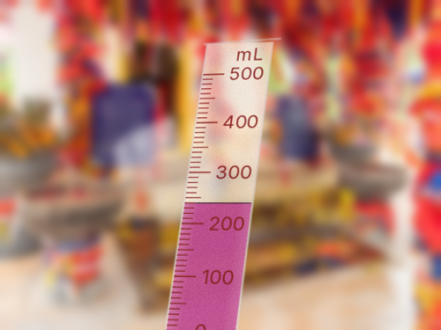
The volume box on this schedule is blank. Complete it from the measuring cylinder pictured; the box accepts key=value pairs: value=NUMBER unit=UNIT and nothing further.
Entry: value=240 unit=mL
